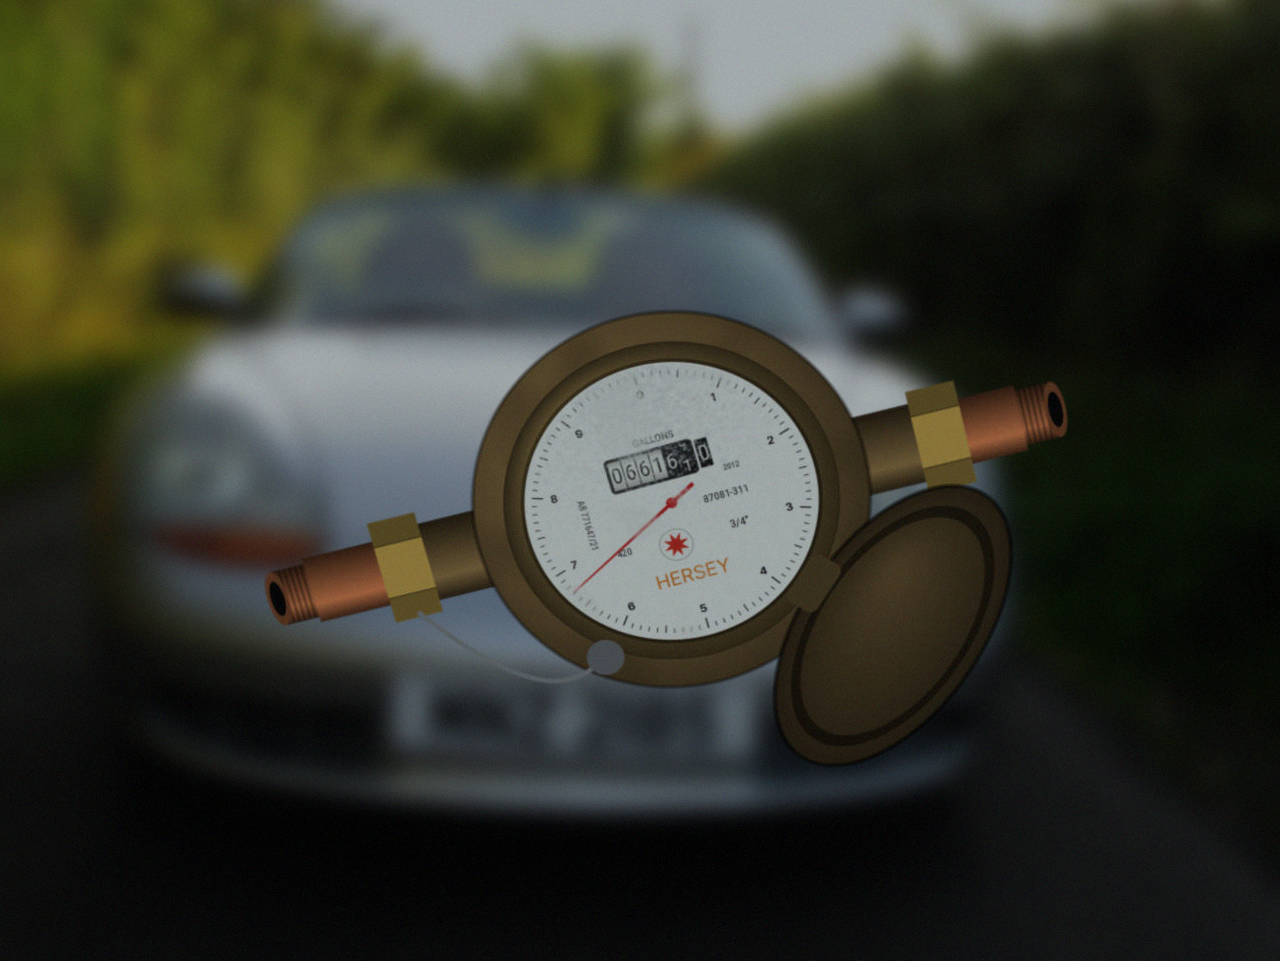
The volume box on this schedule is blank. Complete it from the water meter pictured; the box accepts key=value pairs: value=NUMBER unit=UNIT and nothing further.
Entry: value=661606.7 unit=gal
